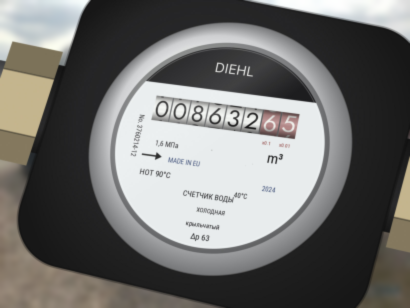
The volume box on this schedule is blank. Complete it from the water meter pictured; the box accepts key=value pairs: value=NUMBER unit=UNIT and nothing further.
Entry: value=8632.65 unit=m³
